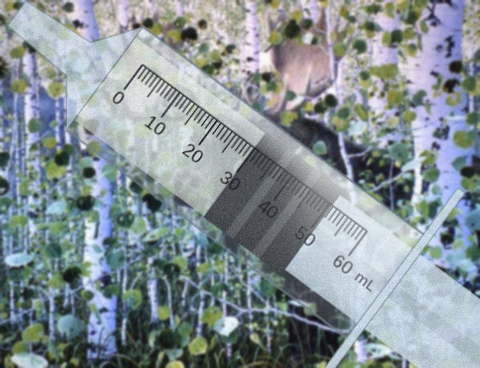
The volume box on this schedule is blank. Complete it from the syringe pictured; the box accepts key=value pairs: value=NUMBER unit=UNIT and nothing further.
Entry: value=30 unit=mL
